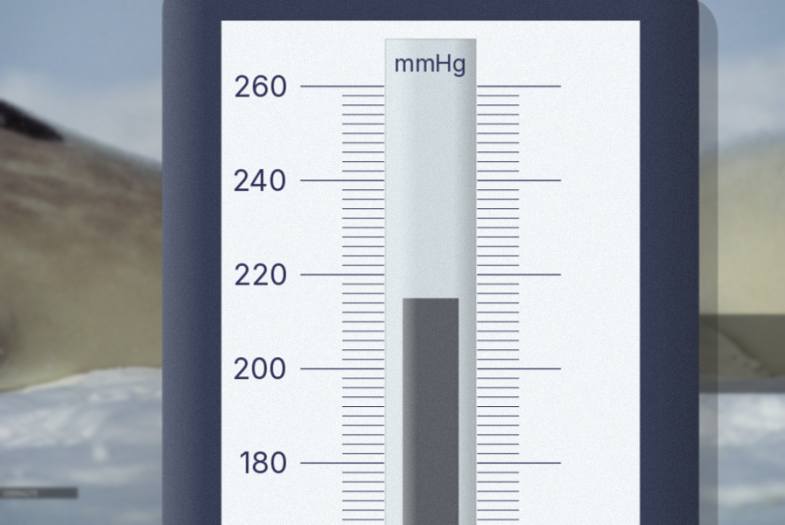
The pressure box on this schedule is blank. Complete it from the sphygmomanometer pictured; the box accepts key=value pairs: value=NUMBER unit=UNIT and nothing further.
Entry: value=215 unit=mmHg
